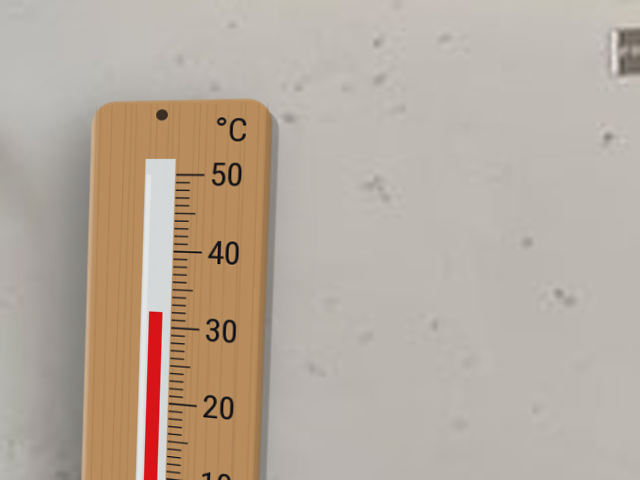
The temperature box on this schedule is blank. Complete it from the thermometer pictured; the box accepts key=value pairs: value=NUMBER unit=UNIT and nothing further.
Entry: value=32 unit=°C
